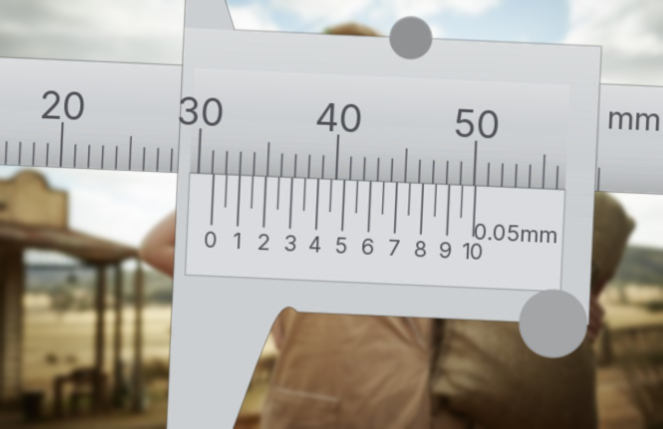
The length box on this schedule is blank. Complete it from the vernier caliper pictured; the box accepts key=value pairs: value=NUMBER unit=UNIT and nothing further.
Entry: value=31.1 unit=mm
